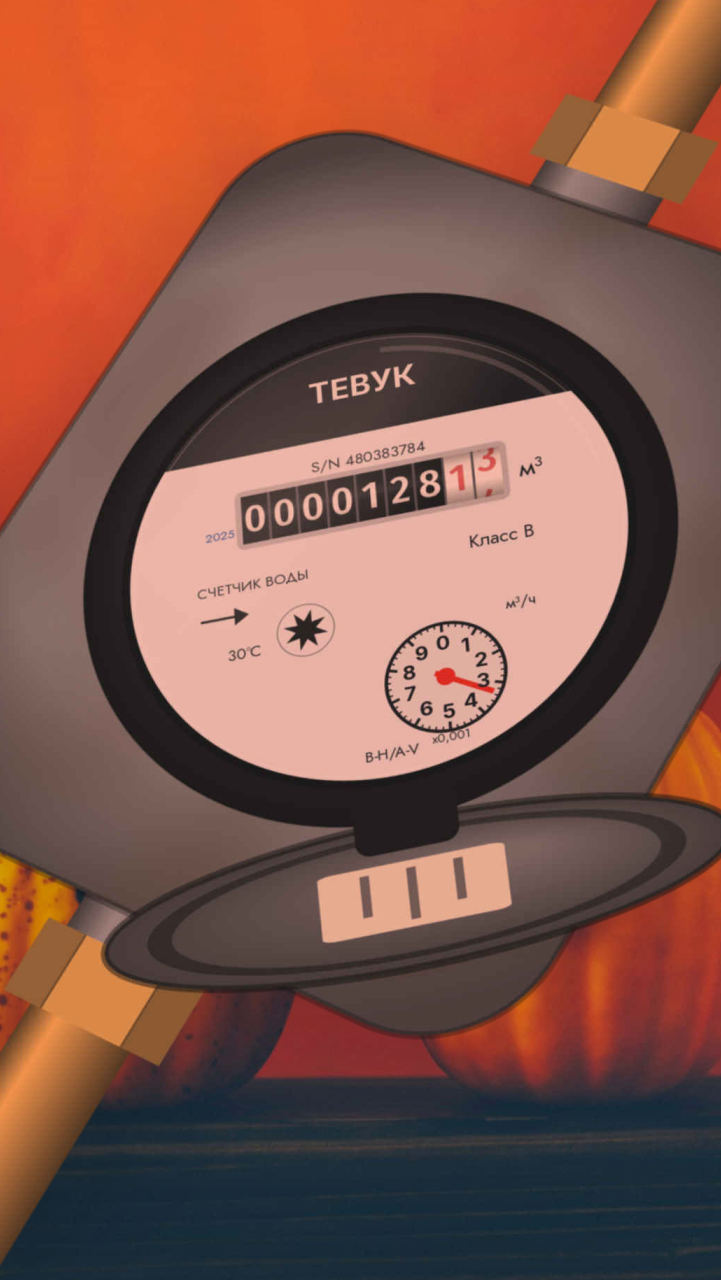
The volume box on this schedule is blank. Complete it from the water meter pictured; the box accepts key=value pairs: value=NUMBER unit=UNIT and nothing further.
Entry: value=128.133 unit=m³
